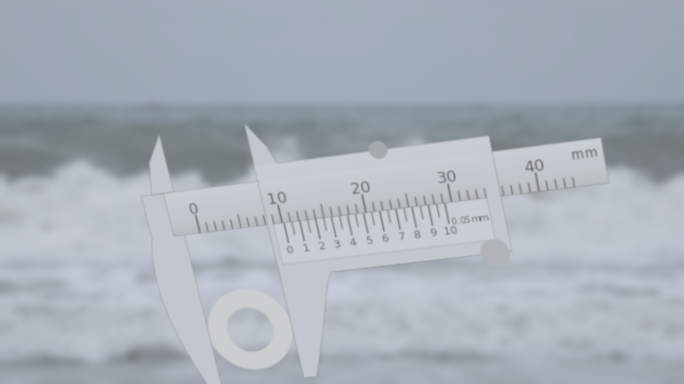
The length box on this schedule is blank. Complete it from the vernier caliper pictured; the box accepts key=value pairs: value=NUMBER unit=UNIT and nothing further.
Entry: value=10.2 unit=mm
